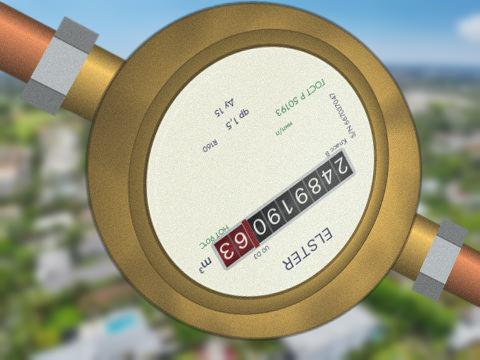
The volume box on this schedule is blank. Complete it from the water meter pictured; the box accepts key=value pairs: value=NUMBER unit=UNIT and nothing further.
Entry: value=2489190.63 unit=m³
